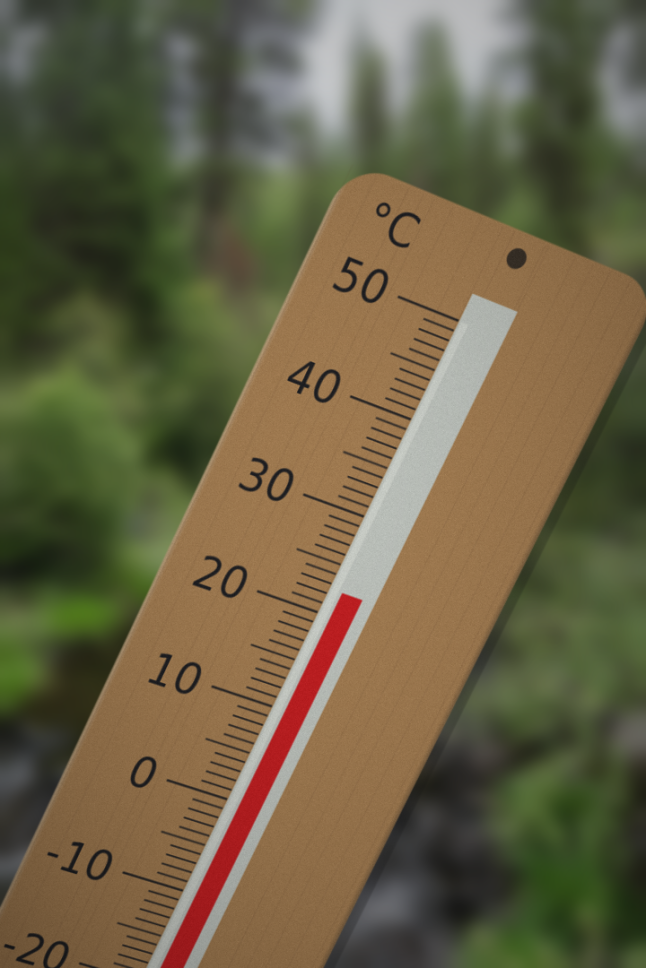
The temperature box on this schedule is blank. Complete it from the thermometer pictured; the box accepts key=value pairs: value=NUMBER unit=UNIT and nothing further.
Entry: value=22.5 unit=°C
